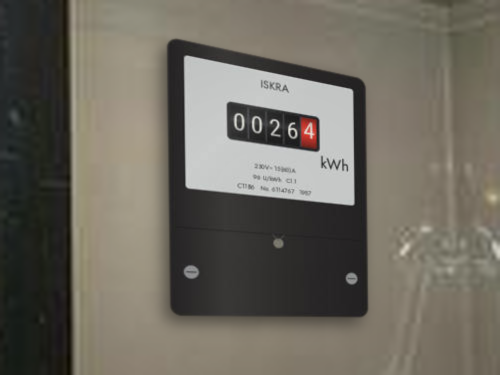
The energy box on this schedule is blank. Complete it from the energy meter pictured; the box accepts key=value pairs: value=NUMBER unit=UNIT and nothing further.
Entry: value=26.4 unit=kWh
